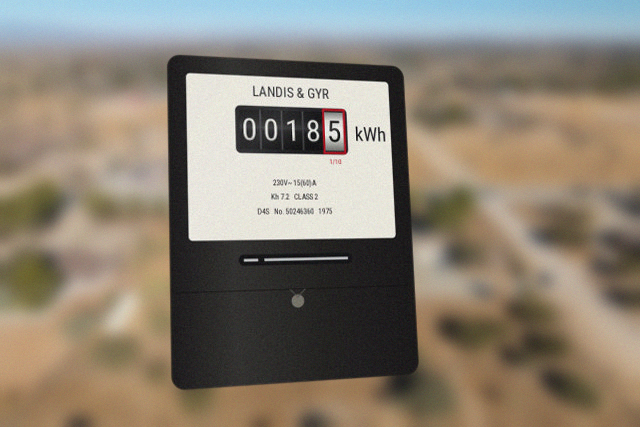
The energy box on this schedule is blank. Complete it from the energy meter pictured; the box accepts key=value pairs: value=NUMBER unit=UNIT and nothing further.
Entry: value=18.5 unit=kWh
